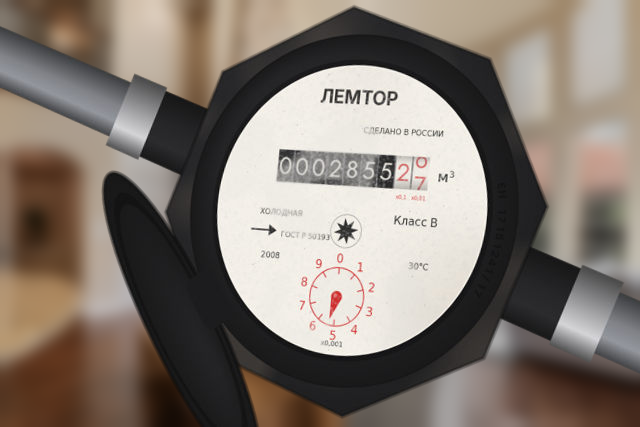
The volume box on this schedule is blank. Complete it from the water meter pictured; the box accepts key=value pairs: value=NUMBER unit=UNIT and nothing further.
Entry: value=2855.265 unit=m³
